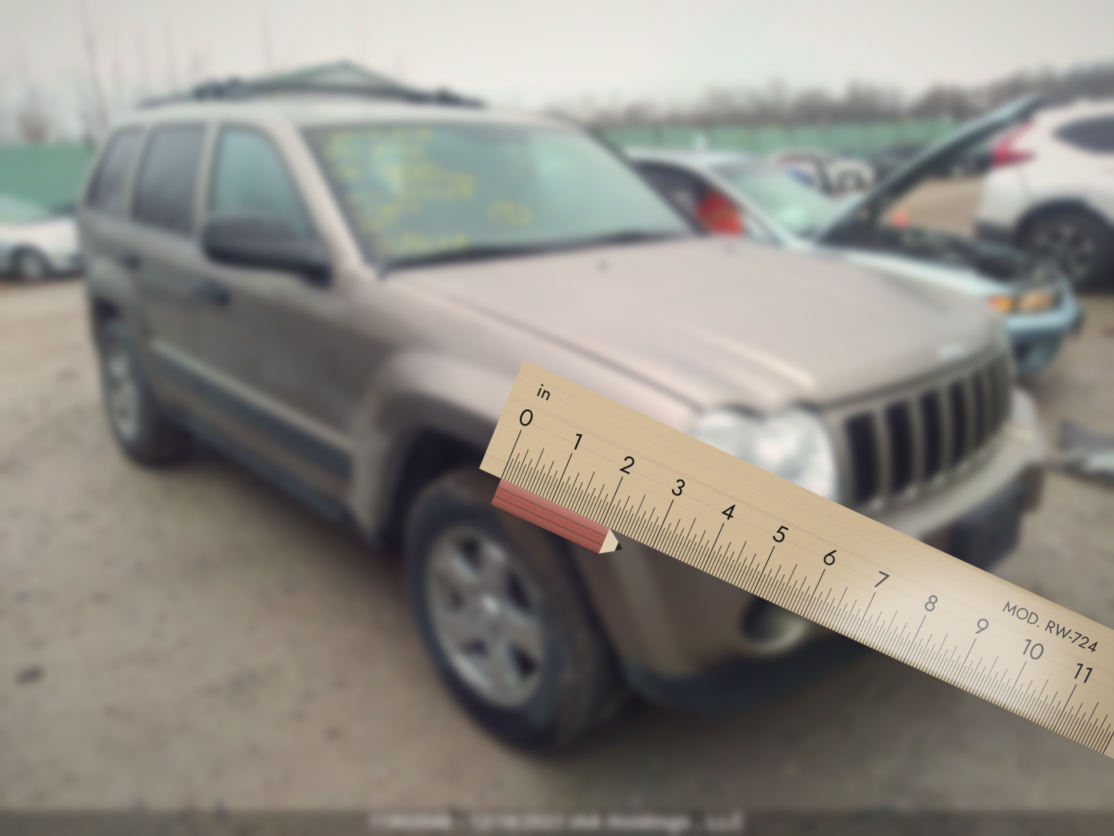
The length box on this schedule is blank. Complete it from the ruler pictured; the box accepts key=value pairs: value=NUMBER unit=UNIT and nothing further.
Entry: value=2.5 unit=in
